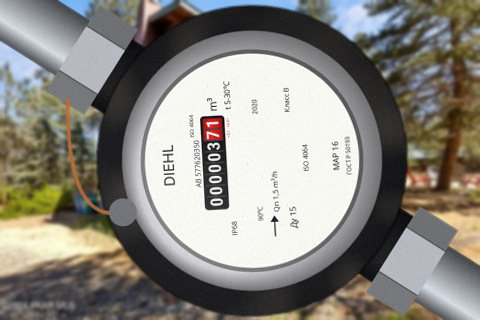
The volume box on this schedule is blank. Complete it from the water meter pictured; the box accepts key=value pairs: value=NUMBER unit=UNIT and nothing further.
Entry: value=3.71 unit=m³
